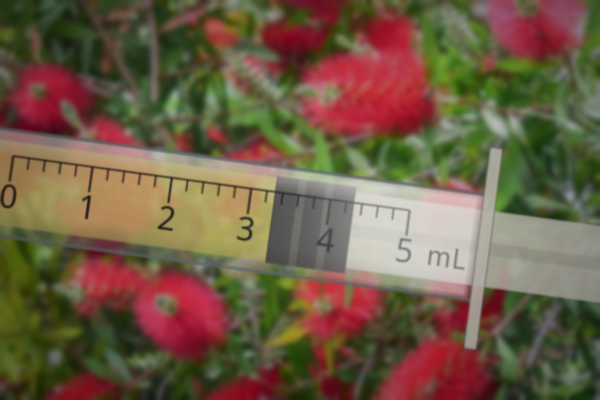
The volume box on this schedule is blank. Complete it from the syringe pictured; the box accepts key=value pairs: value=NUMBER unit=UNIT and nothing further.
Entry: value=3.3 unit=mL
